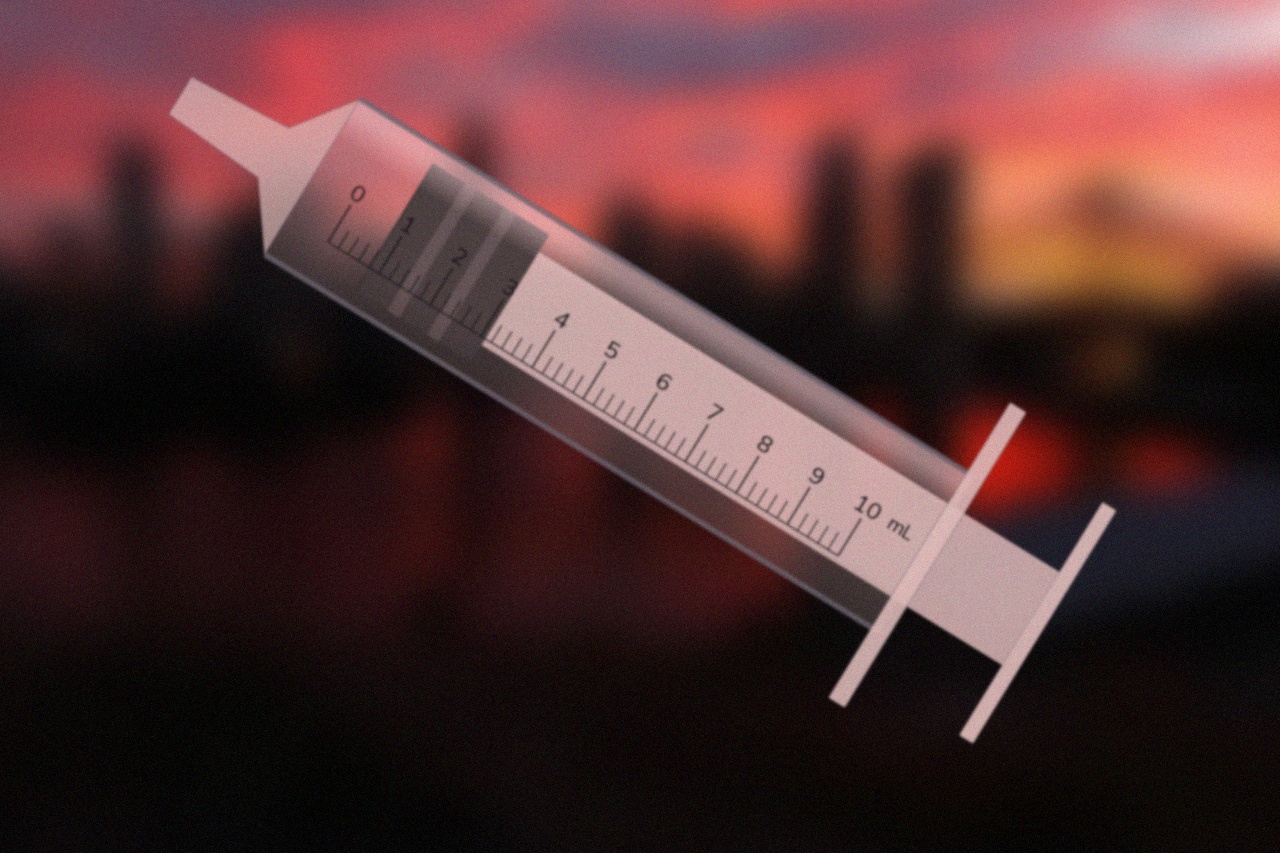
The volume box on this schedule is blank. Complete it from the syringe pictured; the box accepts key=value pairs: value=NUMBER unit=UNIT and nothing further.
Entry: value=0.8 unit=mL
